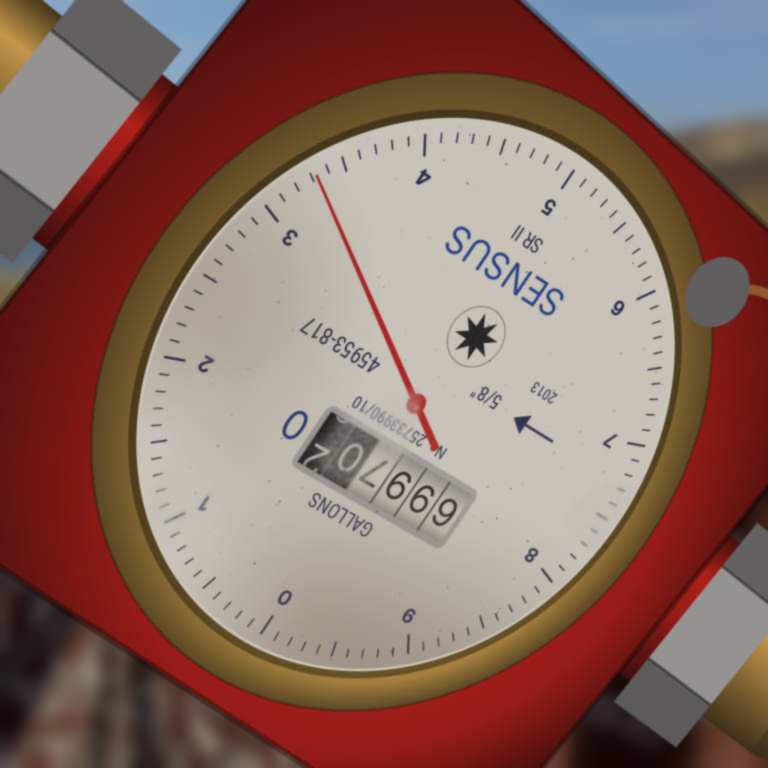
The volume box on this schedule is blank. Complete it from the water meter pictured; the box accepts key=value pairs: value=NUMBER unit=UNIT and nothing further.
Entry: value=6997023.3 unit=gal
